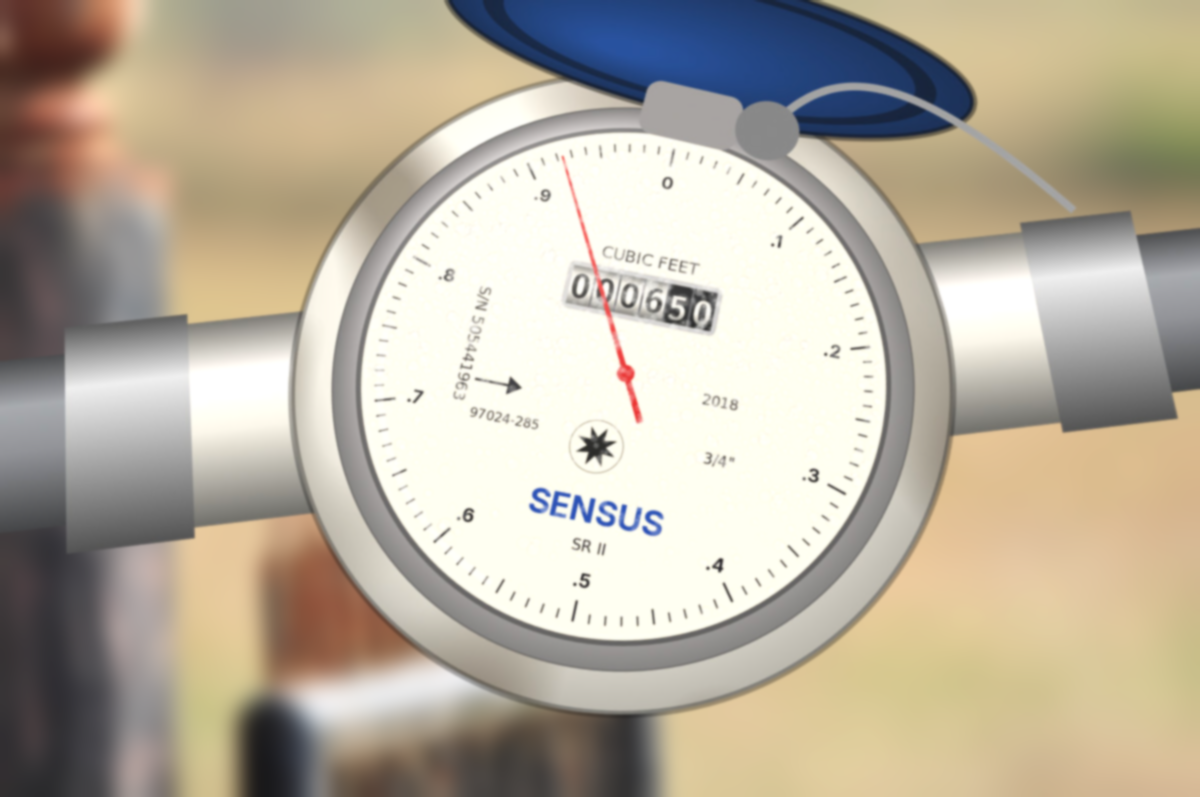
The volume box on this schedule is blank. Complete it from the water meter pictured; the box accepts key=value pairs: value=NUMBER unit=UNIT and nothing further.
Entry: value=649.92 unit=ft³
